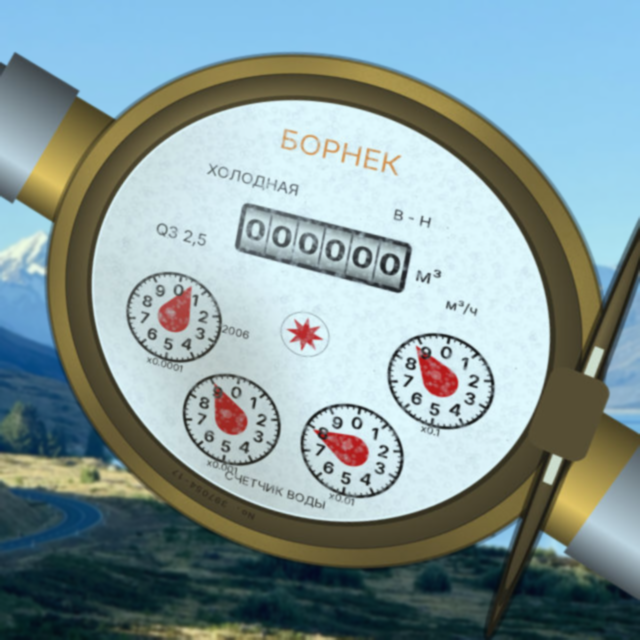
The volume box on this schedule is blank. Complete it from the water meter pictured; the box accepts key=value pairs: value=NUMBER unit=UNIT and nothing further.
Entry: value=0.8790 unit=m³
